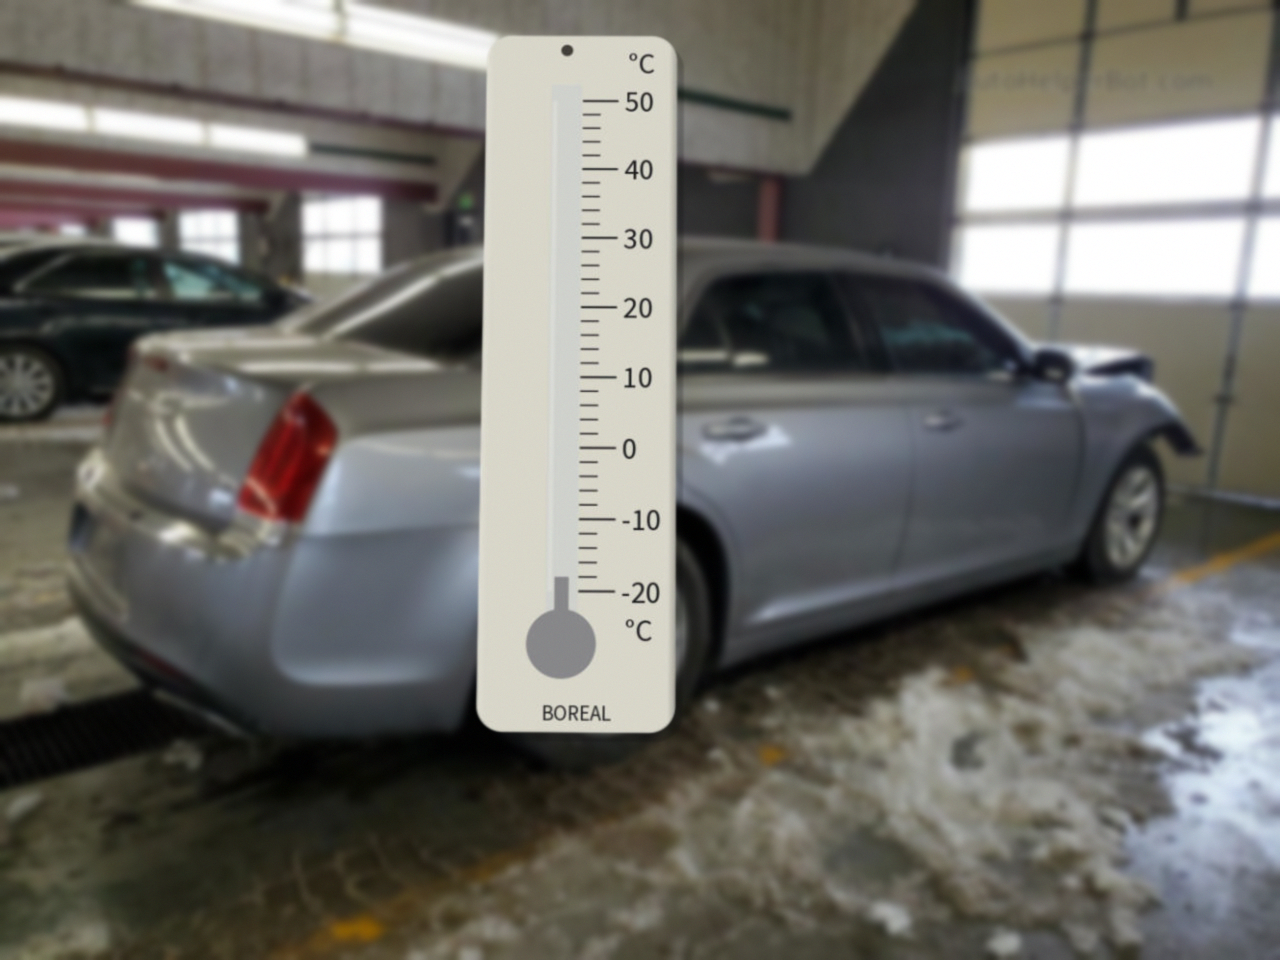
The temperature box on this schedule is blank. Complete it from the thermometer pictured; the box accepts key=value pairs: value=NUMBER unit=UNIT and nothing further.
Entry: value=-18 unit=°C
